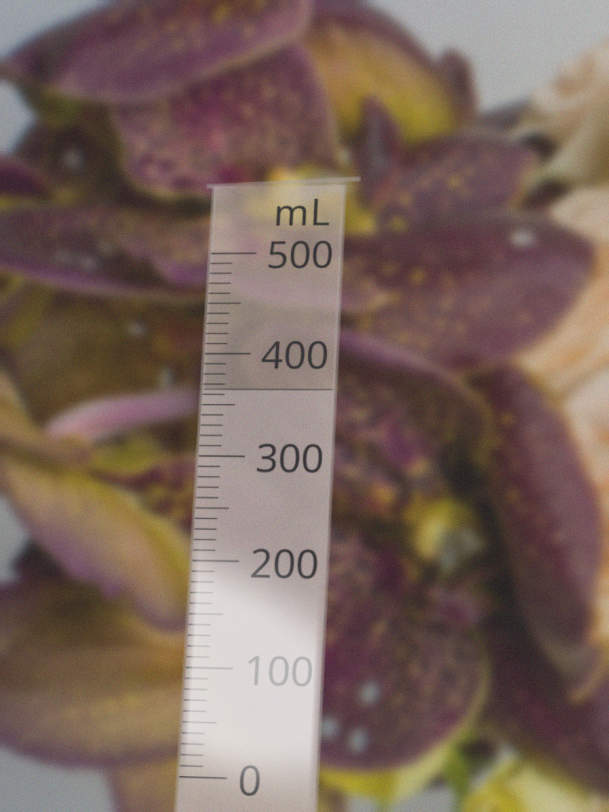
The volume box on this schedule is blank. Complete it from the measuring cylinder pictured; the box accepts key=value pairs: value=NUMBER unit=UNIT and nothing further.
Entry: value=365 unit=mL
